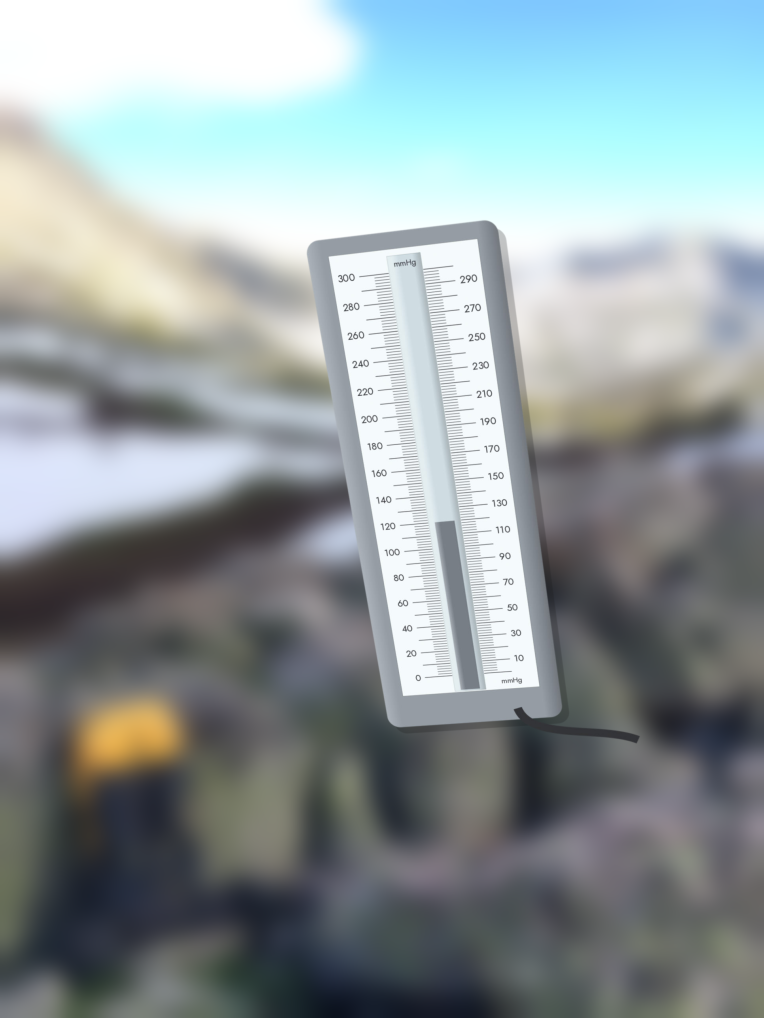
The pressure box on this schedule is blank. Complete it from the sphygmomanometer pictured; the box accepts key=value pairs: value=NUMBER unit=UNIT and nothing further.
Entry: value=120 unit=mmHg
